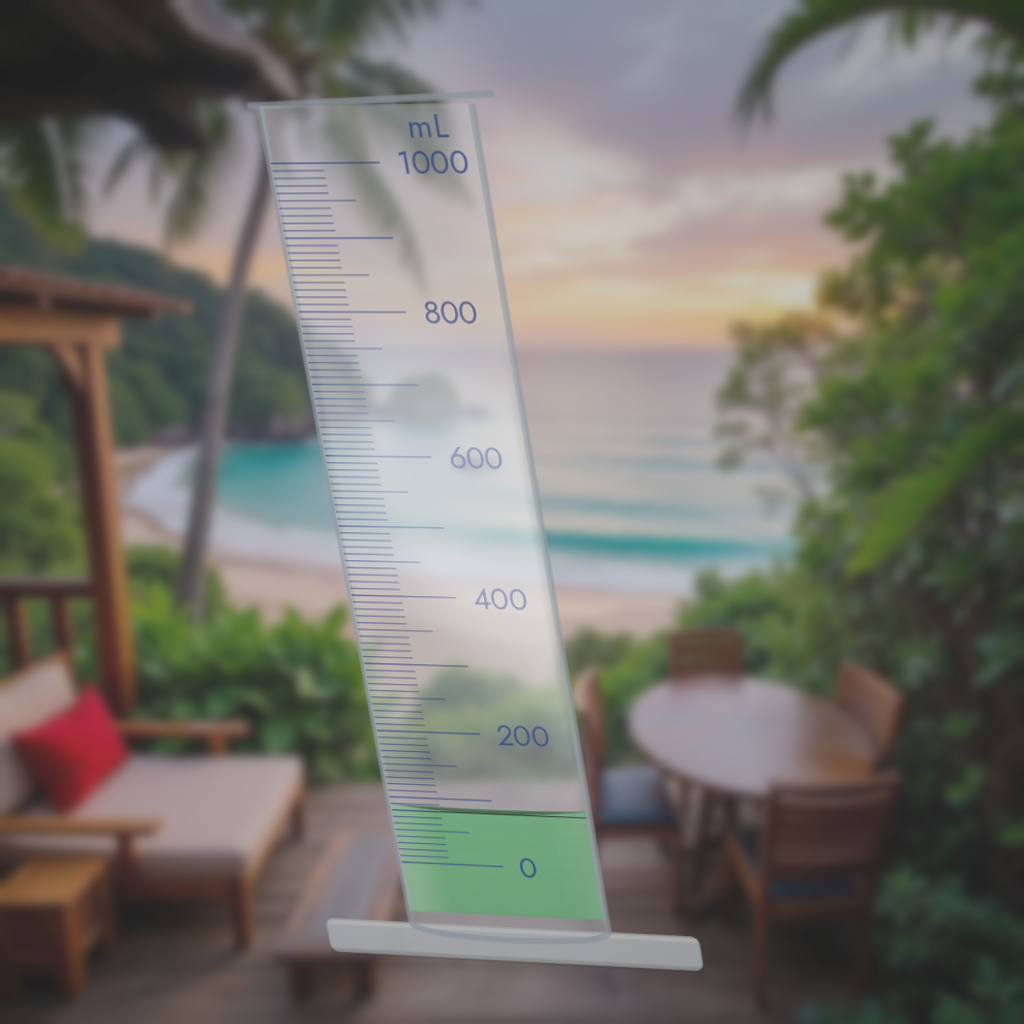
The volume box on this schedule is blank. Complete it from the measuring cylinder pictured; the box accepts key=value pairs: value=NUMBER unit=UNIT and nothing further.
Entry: value=80 unit=mL
